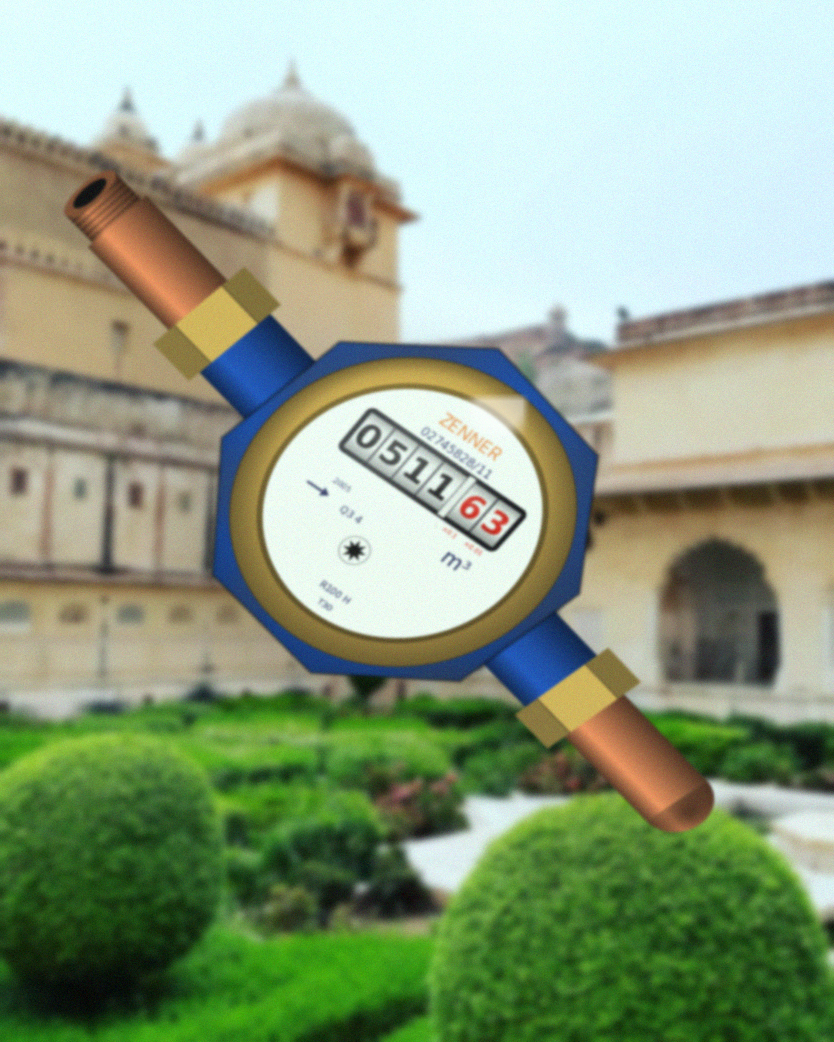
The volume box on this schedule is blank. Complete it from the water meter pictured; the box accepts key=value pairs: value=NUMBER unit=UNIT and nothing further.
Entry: value=511.63 unit=m³
